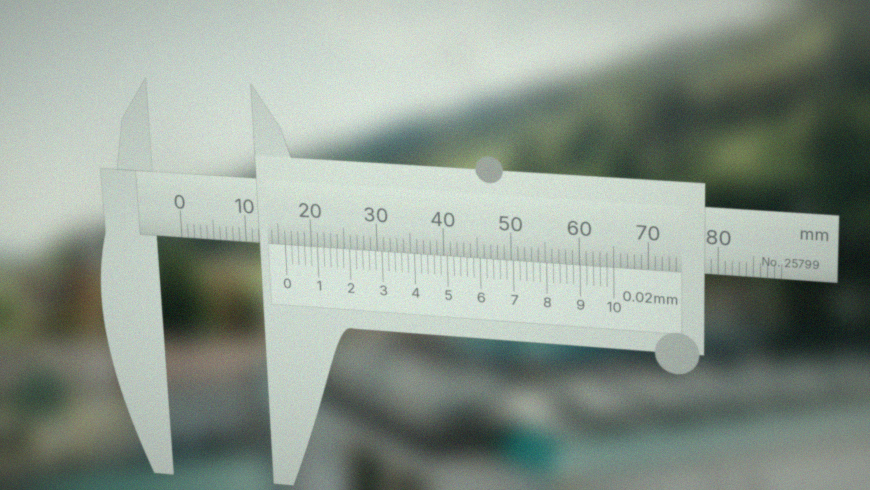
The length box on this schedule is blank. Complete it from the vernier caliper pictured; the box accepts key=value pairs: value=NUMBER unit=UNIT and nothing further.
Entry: value=16.0 unit=mm
